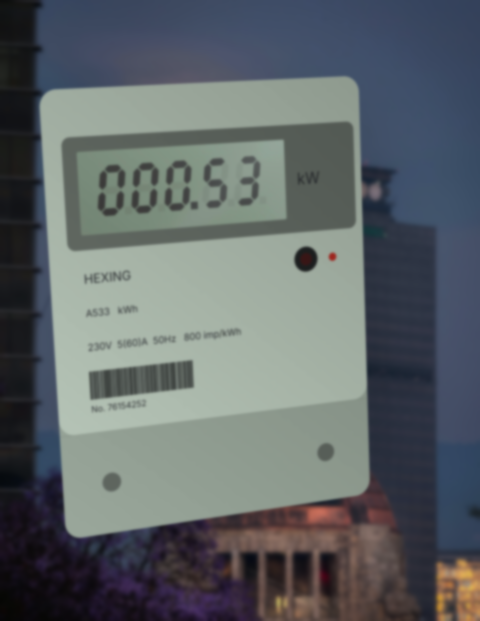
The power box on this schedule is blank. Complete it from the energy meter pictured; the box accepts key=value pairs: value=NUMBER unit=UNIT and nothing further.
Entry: value=0.53 unit=kW
